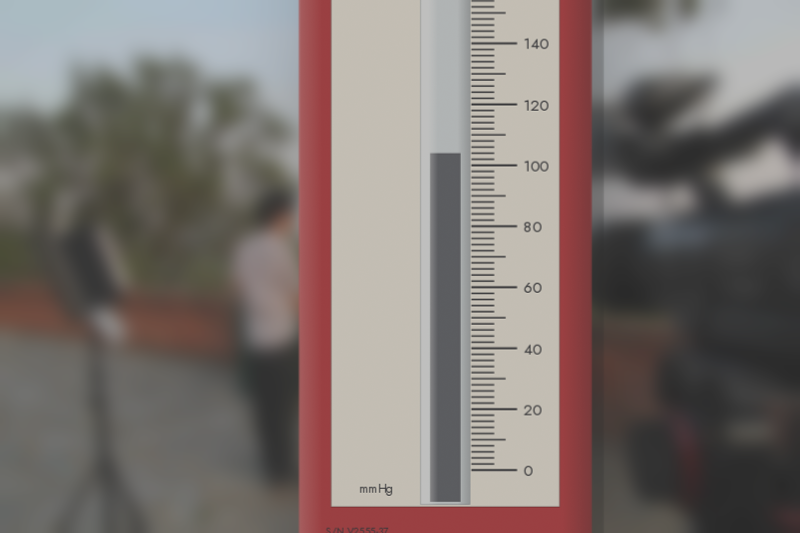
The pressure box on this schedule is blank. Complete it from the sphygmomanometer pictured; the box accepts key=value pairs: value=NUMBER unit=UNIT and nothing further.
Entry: value=104 unit=mmHg
